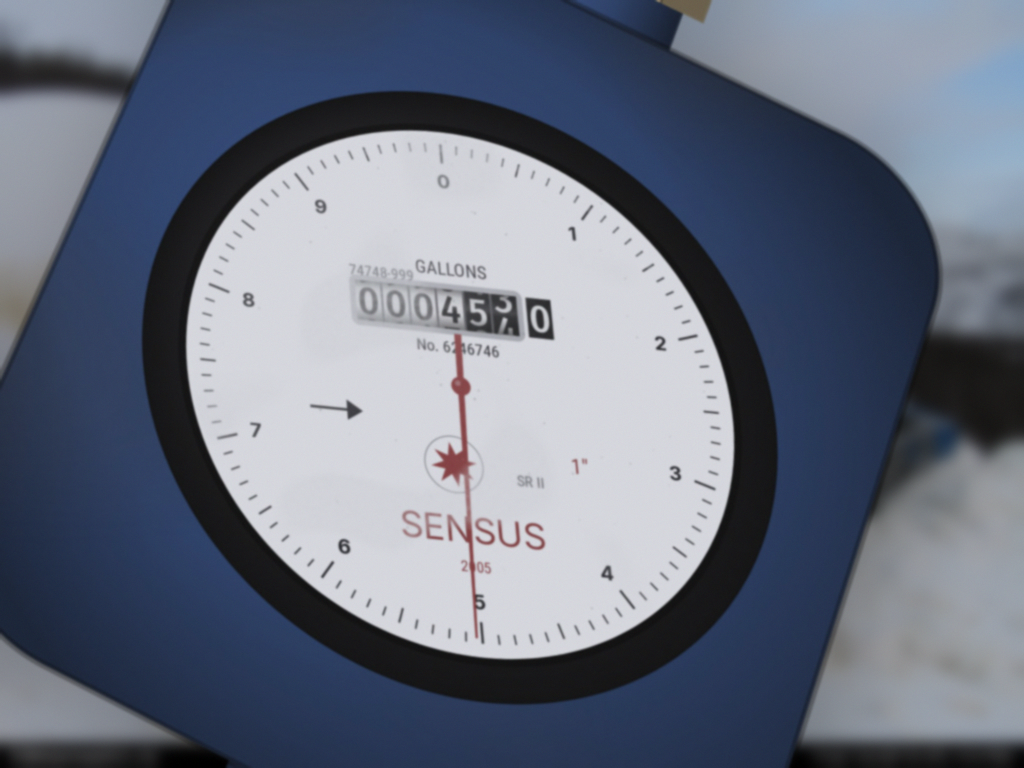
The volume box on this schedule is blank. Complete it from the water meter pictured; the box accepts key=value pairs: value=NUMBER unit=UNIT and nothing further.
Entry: value=4535.0 unit=gal
